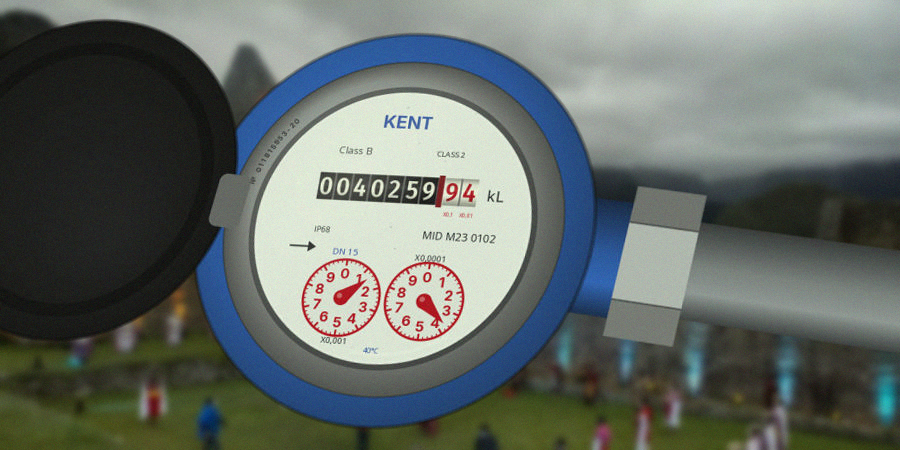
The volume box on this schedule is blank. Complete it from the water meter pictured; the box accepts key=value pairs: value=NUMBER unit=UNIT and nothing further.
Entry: value=40259.9413 unit=kL
